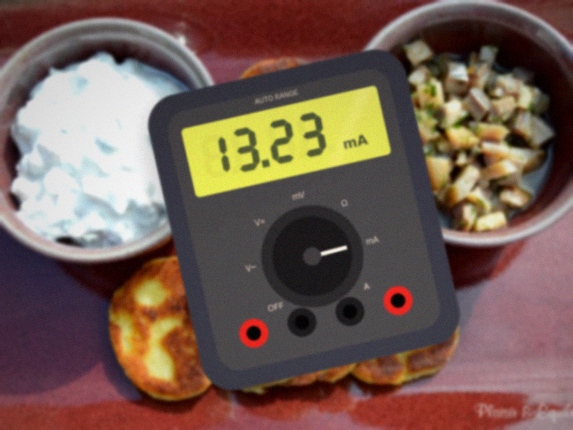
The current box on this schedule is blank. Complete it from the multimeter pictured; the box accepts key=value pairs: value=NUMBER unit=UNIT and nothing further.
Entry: value=13.23 unit=mA
